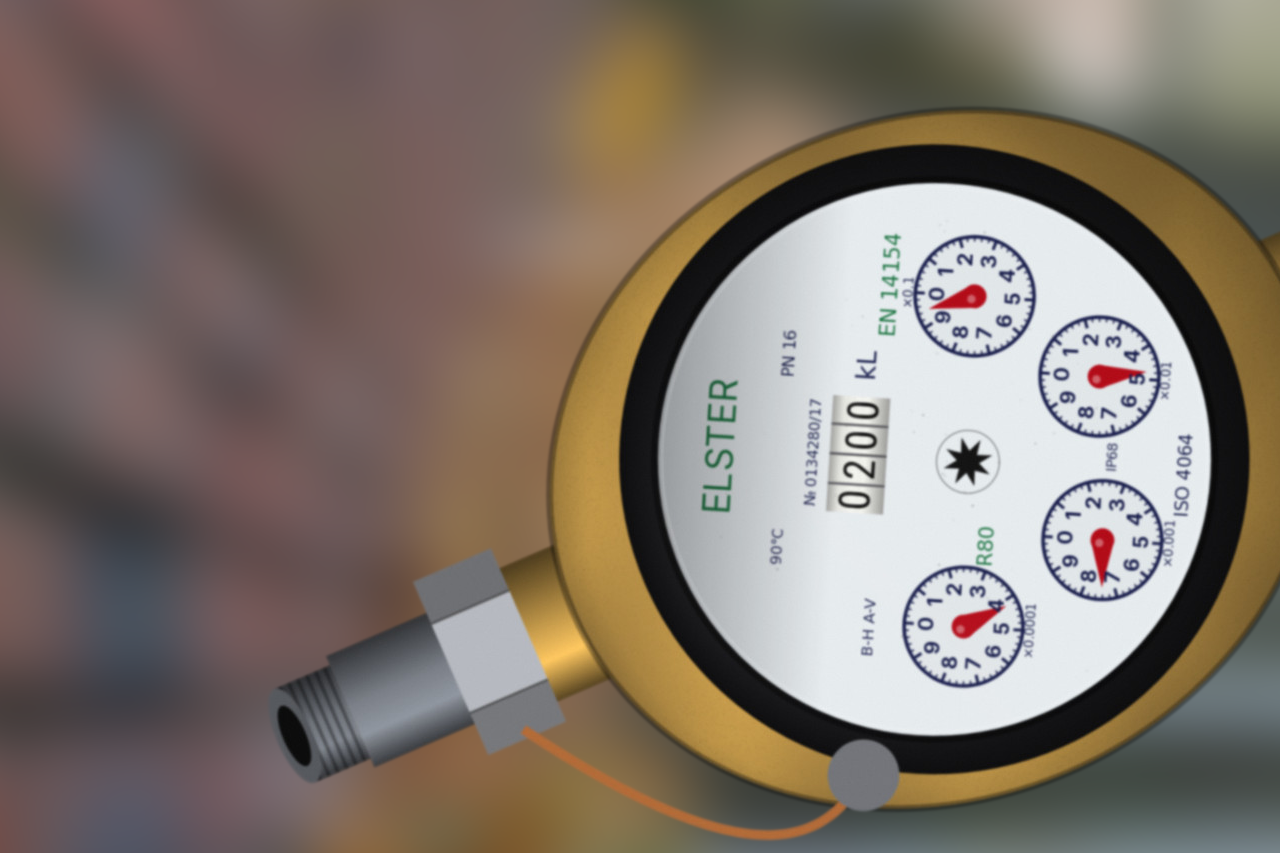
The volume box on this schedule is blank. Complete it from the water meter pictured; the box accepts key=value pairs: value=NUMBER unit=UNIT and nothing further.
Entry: value=199.9474 unit=kL
